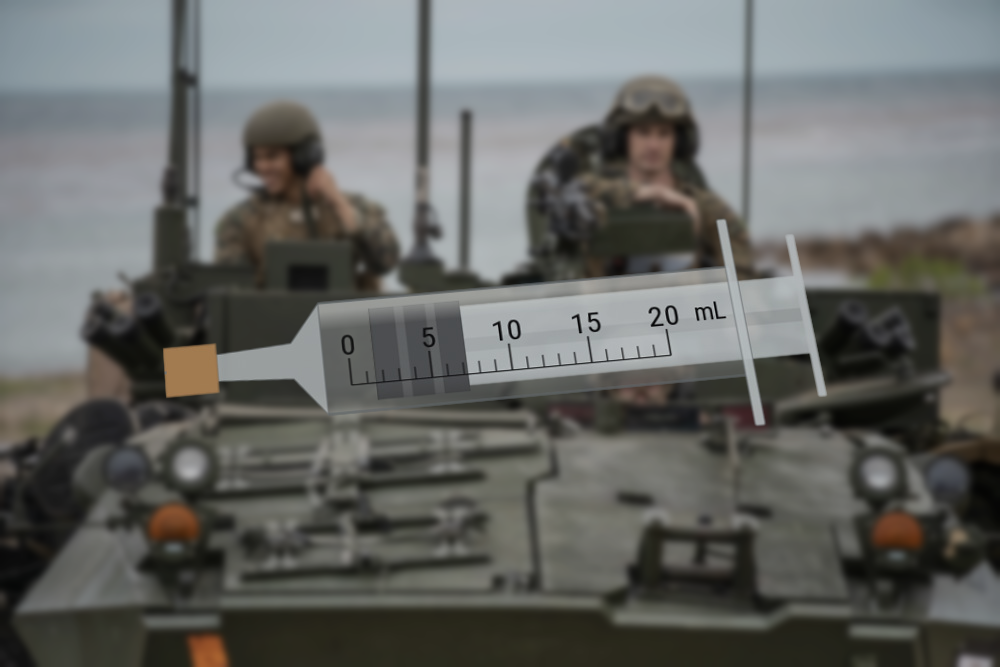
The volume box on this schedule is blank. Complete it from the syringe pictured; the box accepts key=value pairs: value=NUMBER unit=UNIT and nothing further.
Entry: value=1.5 unit=mL
